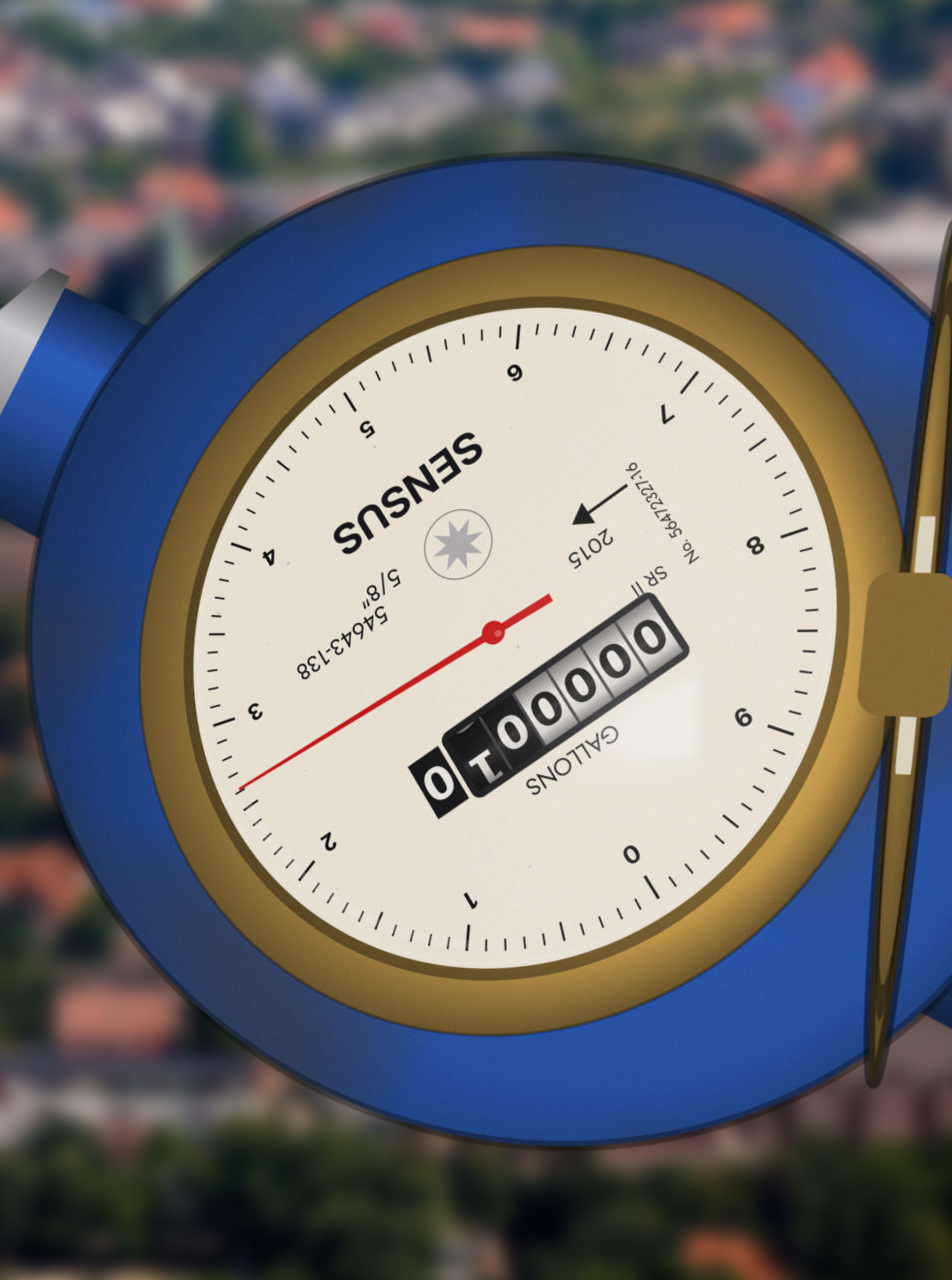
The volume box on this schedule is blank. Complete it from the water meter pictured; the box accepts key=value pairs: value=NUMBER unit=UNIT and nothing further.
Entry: value=12.6 unit=gal
